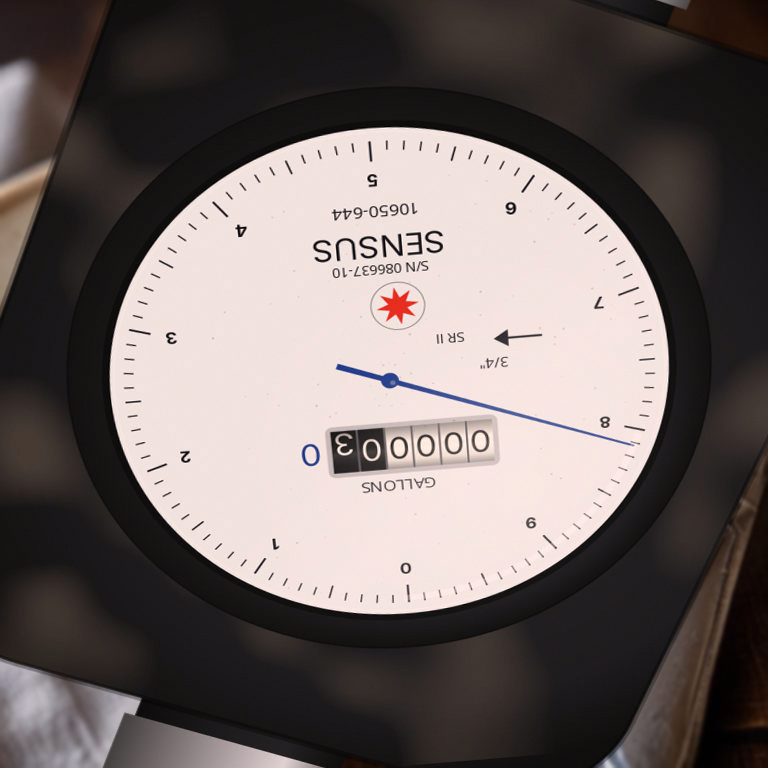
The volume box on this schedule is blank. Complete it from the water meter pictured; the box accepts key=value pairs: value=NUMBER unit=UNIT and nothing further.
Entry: value=28.1 unit=gal
